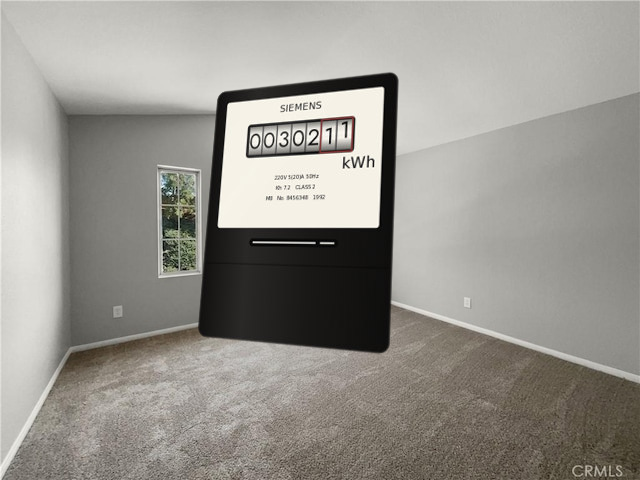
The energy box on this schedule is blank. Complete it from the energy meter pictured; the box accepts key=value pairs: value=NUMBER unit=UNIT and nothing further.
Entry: value=302.11 unit=kWh
